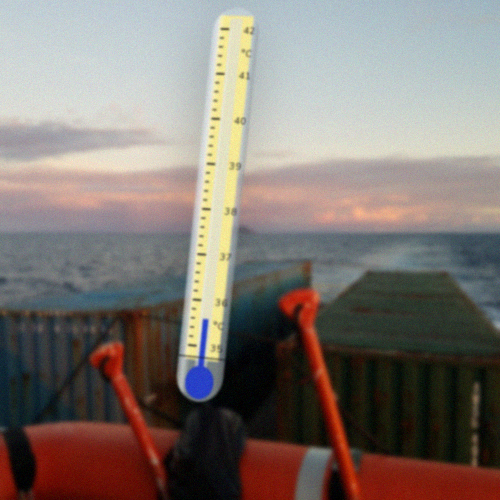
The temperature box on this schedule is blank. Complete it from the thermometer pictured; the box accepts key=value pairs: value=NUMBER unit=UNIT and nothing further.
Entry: value=35.6 unit=°C
